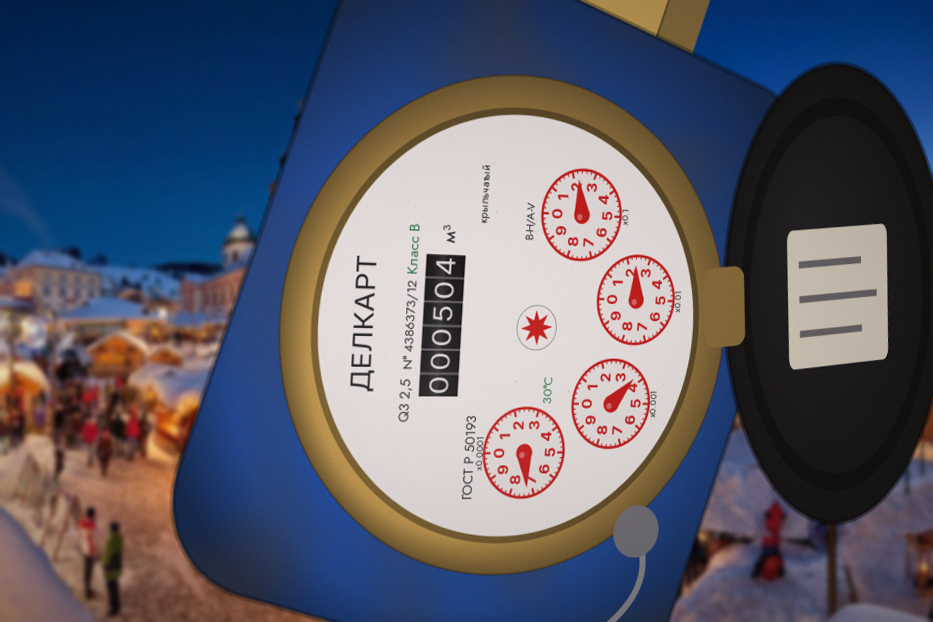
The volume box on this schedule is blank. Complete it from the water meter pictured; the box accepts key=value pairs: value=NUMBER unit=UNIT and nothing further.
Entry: value=504.2237 unit=m³
